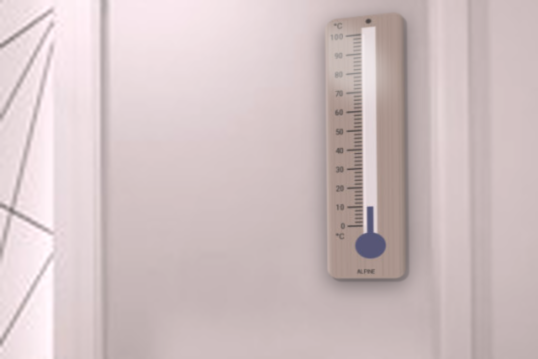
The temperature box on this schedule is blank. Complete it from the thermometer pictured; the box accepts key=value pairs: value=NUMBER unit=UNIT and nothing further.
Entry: value=10 unit=°C
